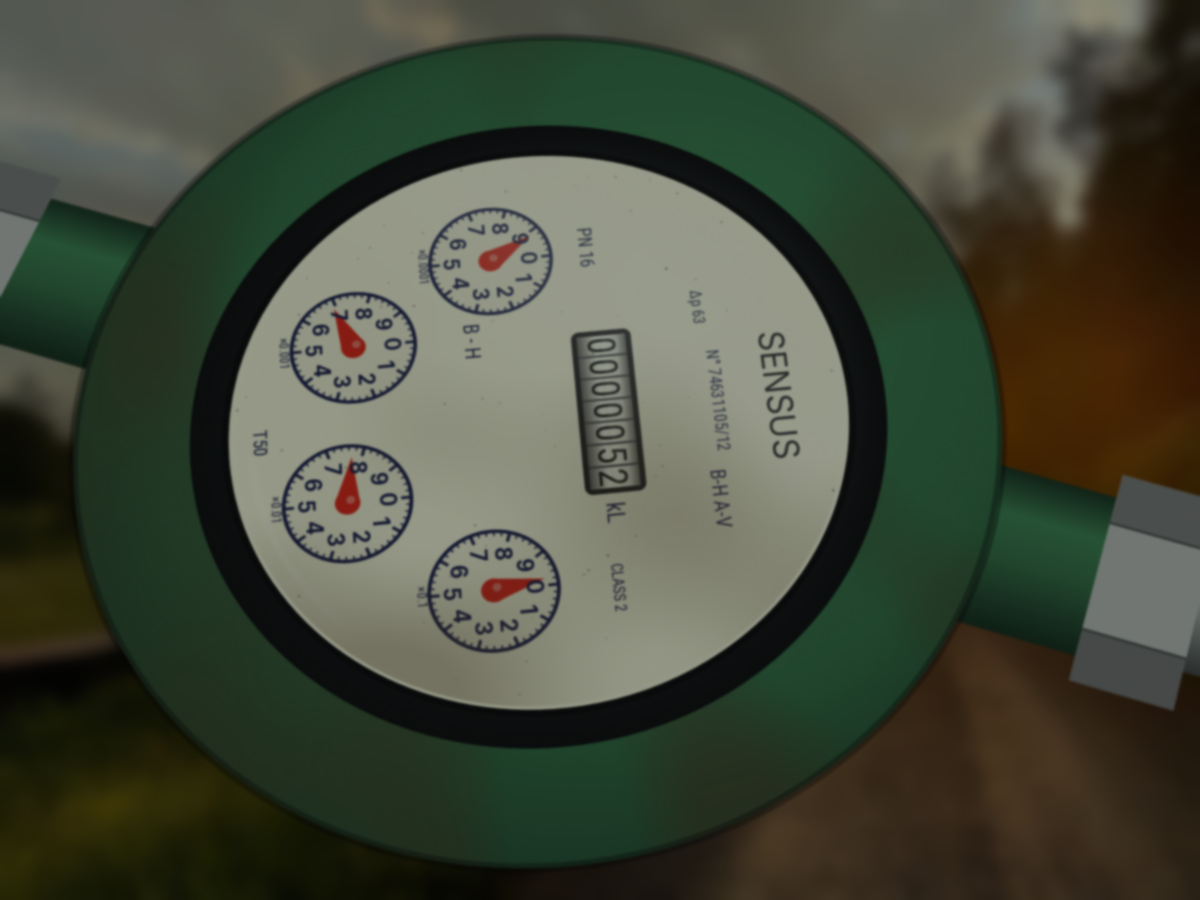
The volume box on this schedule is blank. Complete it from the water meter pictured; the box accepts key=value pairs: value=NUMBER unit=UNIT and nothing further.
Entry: value=51.9769 unit=kL
